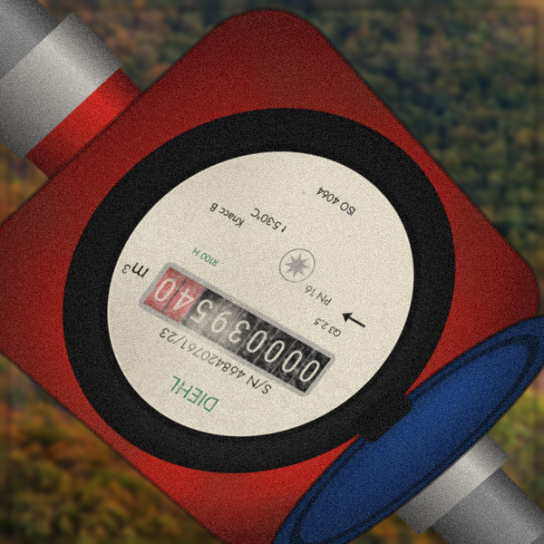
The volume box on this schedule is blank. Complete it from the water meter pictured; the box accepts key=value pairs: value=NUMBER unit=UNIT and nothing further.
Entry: value=395.40 unit=m³
